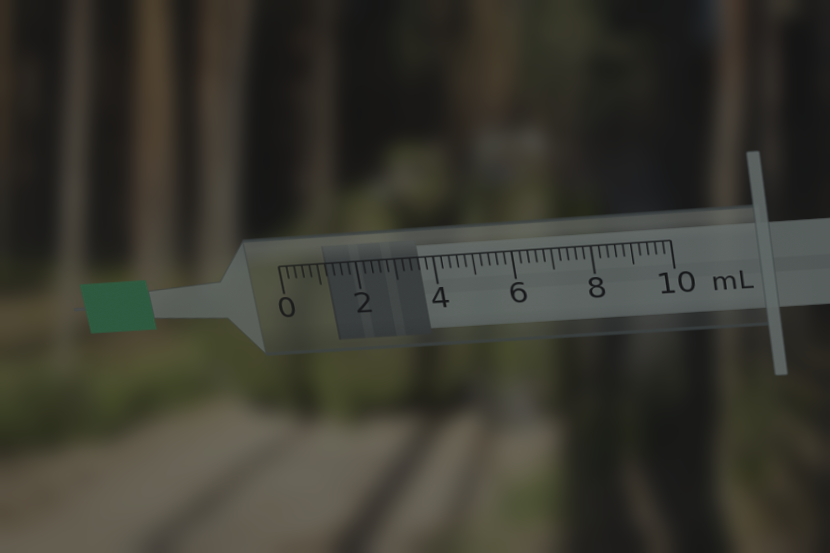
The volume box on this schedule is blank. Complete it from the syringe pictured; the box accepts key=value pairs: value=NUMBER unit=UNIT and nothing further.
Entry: value=1.2 unit=mL
